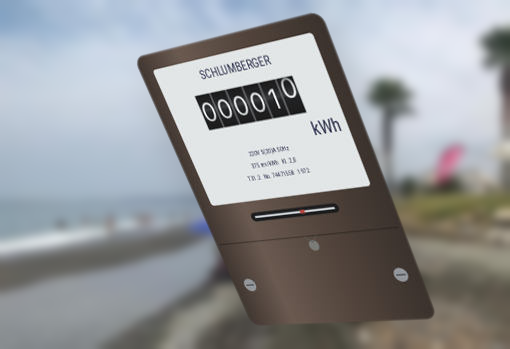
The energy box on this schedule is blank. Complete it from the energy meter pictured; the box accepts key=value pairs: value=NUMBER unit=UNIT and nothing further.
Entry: value=10 unit=kWh
